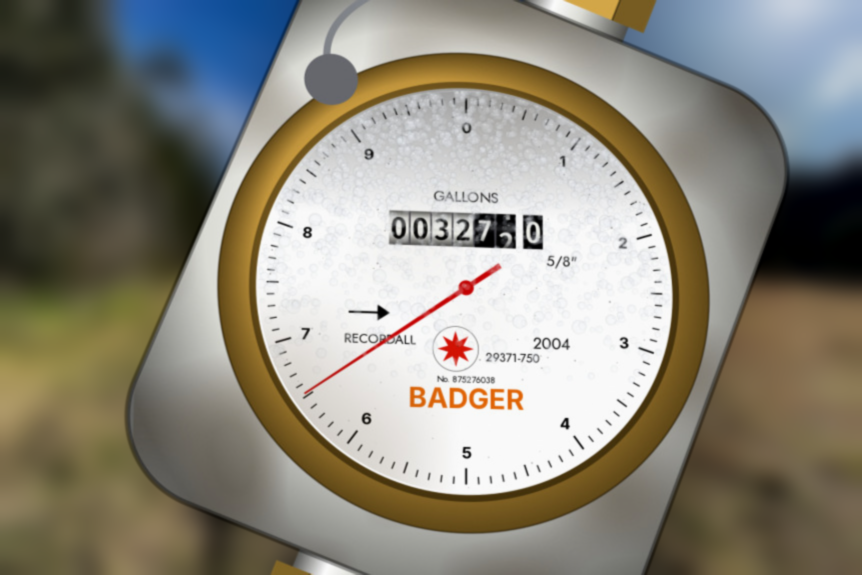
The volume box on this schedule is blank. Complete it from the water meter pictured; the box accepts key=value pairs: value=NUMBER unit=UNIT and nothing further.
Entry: value=32716.5 unit=gal
